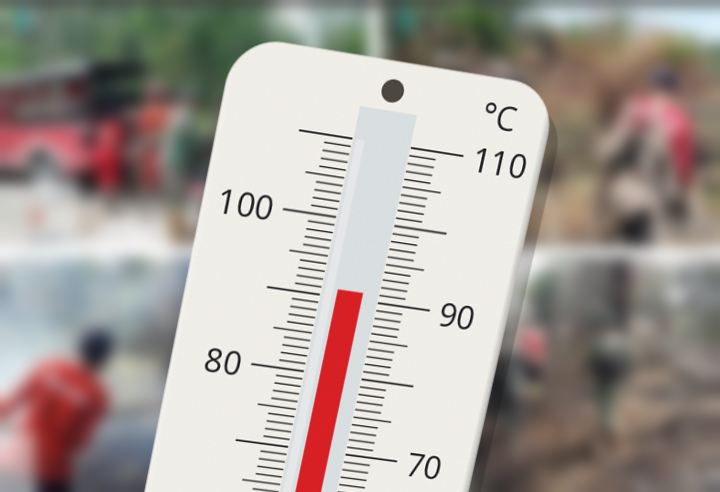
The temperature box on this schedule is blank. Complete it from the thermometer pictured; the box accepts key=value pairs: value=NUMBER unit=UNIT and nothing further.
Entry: value=91 unit=°C
